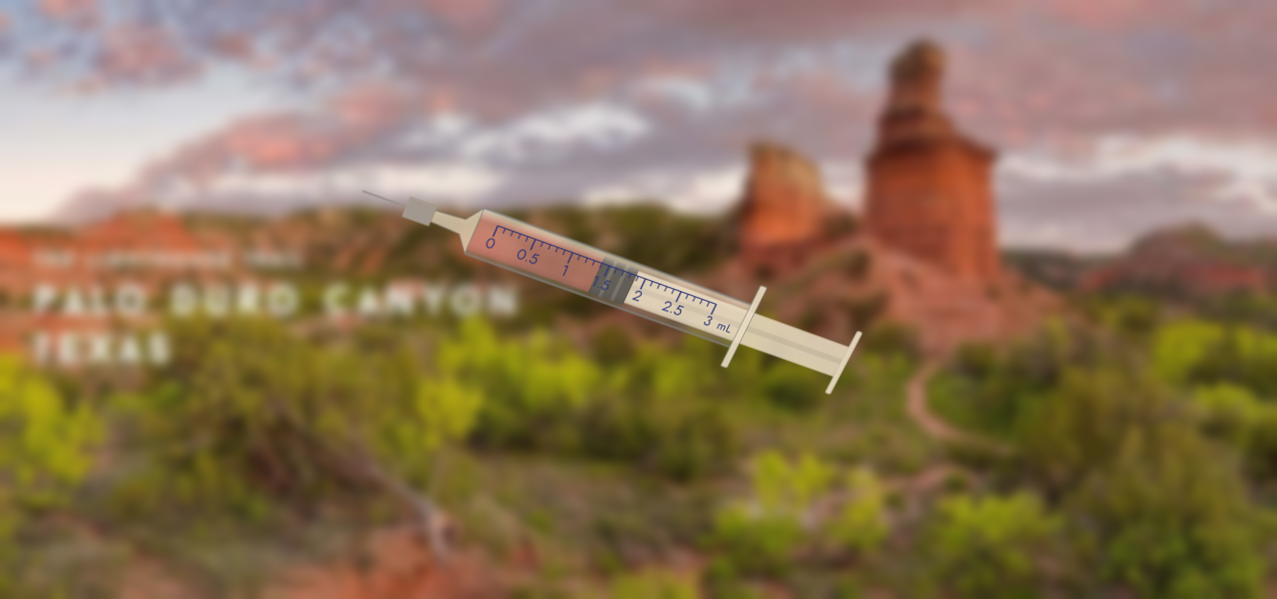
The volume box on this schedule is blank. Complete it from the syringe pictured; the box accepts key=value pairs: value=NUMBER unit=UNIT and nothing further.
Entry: value=1.4 unit=mL
